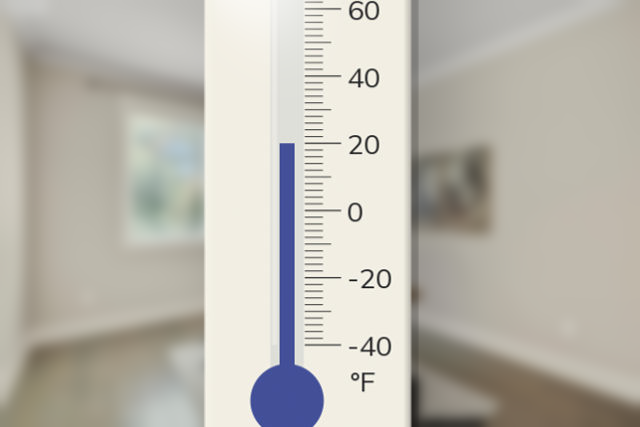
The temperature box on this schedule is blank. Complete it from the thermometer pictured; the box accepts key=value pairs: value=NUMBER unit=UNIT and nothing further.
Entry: value=20 unit=°F
